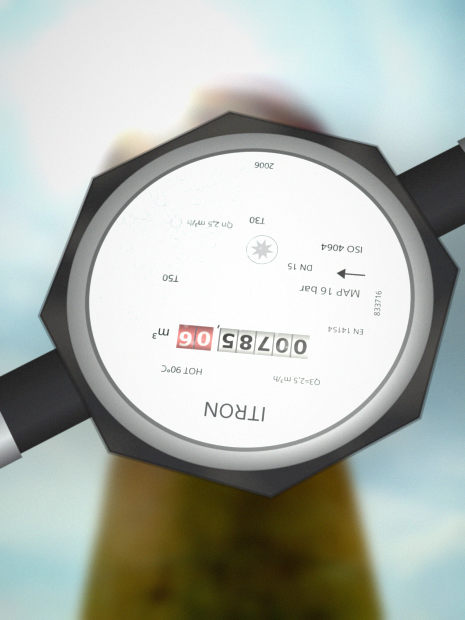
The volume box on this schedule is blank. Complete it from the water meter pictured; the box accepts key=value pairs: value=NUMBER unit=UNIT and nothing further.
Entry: value=785.06 unit=m³
